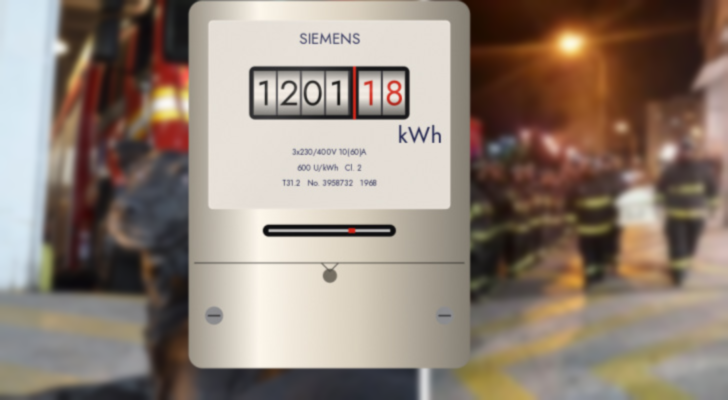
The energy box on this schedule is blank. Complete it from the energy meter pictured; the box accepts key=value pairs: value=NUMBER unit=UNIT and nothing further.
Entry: value=1201.18 unit=kWh
